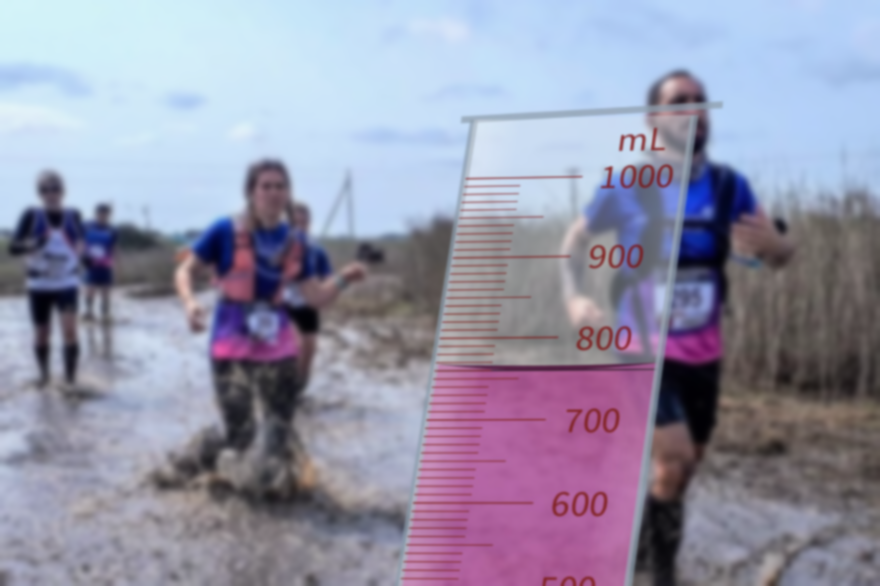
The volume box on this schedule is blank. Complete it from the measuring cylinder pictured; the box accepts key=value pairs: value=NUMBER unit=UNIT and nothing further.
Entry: value=760 unit=mL
